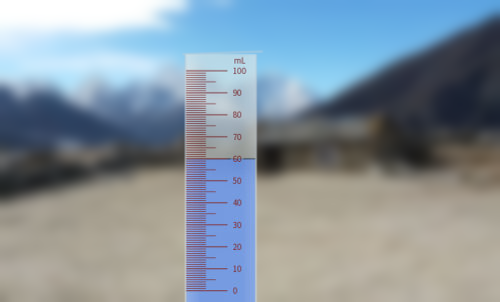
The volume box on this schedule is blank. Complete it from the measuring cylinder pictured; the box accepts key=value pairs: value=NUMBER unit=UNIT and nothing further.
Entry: value=60 unit=mL
